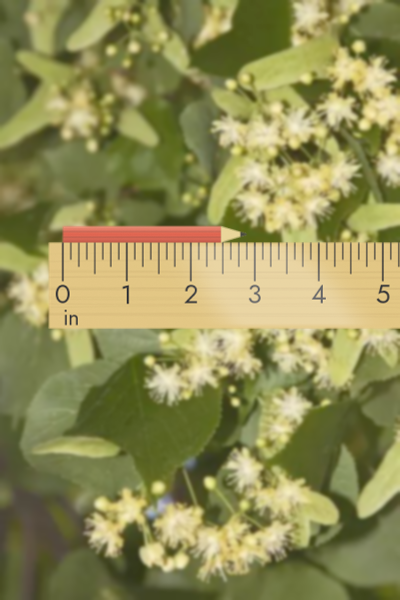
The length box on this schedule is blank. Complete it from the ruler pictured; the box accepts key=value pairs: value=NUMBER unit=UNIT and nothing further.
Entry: value=2.875 unit=in
